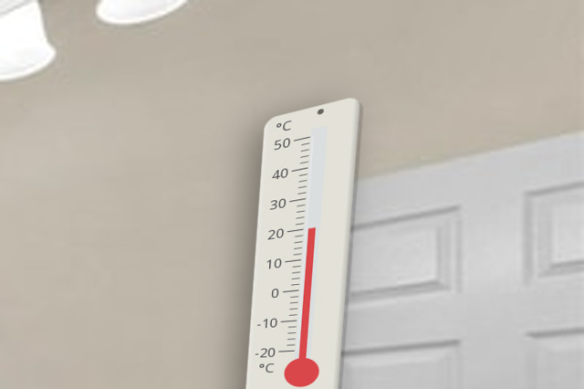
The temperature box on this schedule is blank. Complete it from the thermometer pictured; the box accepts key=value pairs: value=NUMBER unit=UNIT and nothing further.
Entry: value=20 unit=°C
